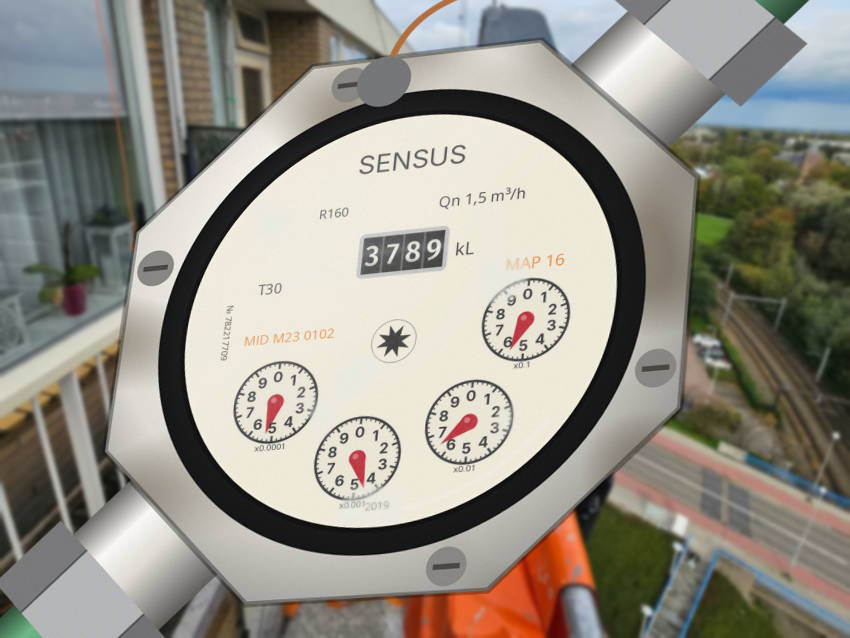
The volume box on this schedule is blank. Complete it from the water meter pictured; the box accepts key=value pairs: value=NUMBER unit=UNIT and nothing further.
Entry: value=3789.5645 unit=kL
